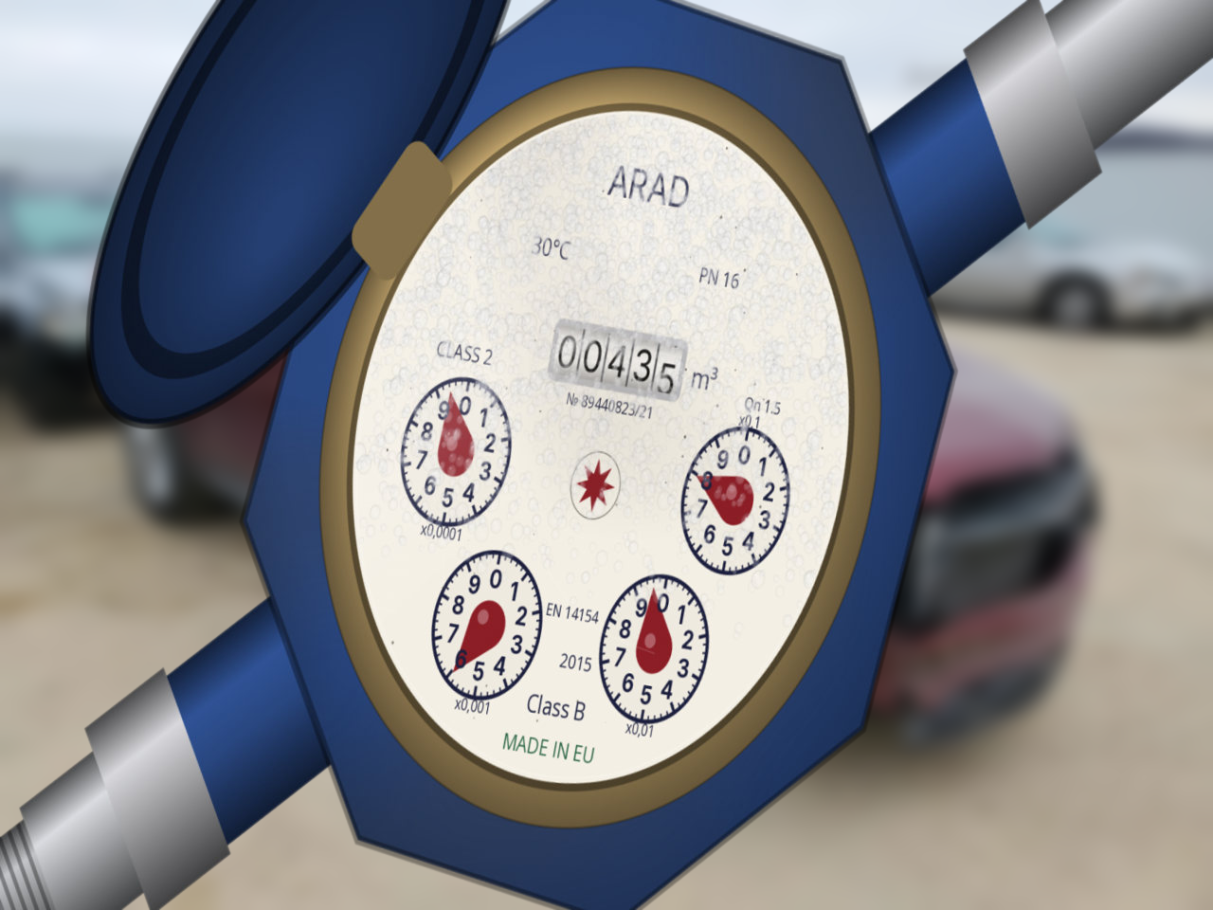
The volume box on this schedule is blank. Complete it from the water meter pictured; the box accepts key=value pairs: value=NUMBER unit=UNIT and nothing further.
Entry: value=434.7959 unit=m³
